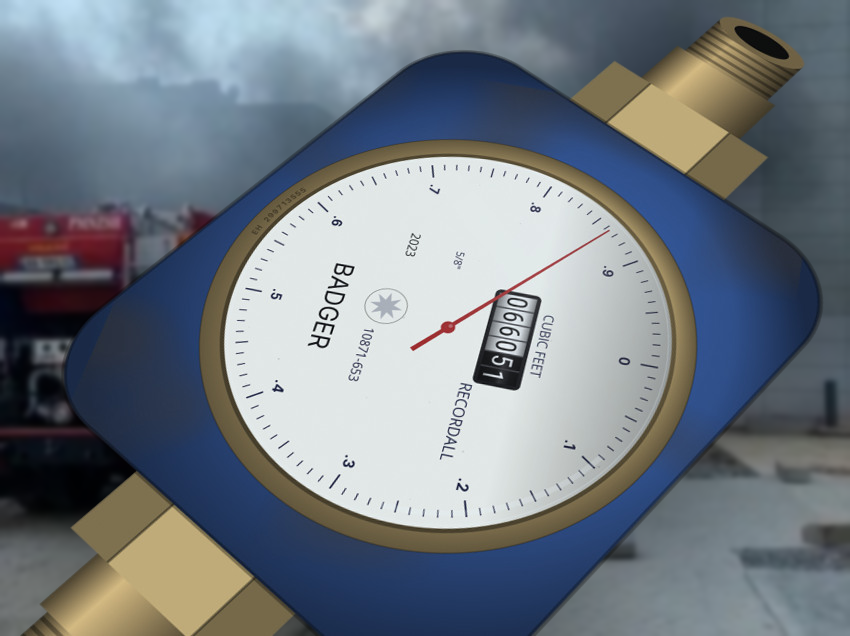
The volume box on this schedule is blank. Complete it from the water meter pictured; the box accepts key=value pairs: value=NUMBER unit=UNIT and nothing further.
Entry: value=66050.86 unit=ft³
